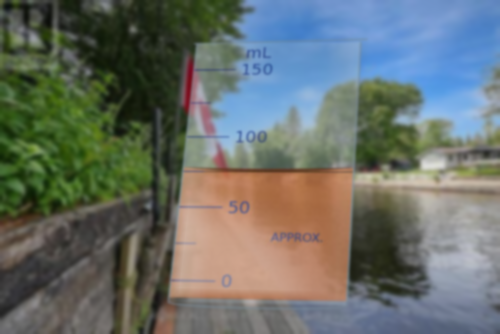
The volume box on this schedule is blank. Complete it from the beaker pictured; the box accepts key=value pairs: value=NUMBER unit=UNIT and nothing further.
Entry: value=75 unit=mL
